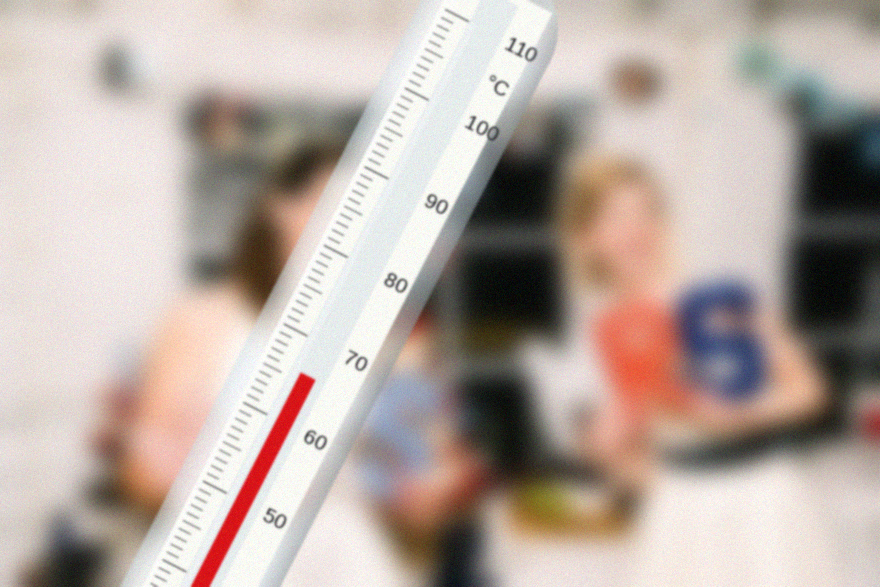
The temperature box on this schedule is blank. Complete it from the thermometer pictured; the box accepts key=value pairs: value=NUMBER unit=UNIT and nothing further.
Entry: value=66 unit=°C
